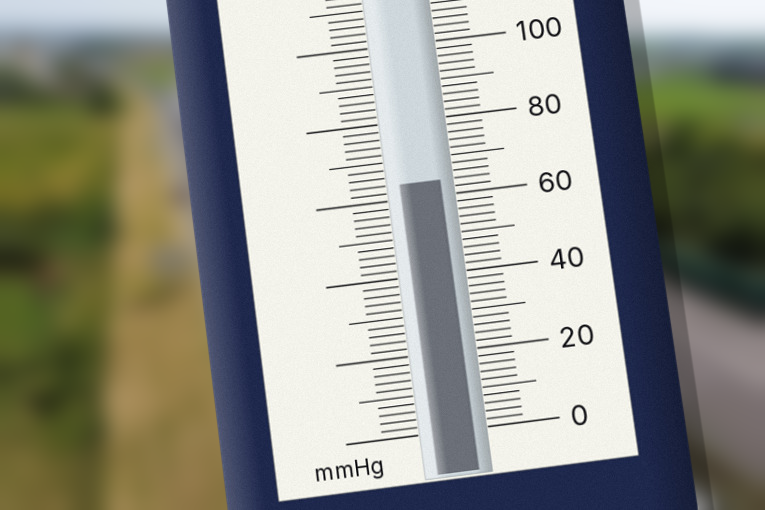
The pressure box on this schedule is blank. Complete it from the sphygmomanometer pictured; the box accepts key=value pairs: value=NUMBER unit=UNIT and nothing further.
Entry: value=64 unit=mmHg
